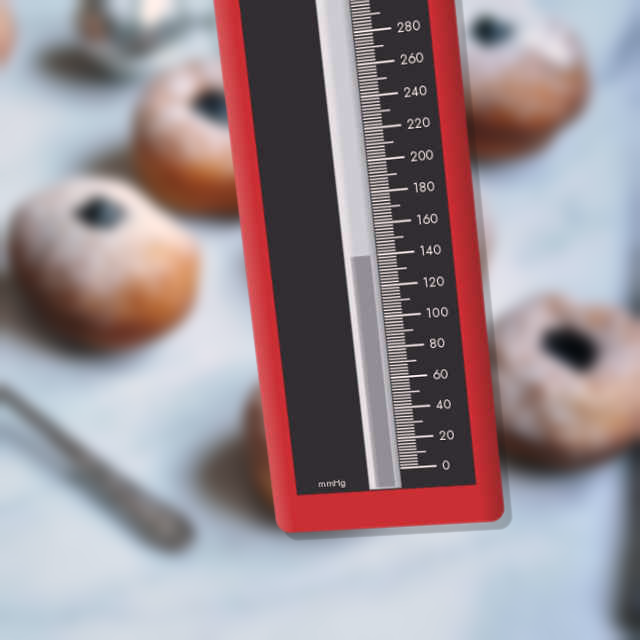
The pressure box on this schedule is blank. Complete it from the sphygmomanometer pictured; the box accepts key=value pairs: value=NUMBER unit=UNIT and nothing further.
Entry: value=140 unit=mmHg
